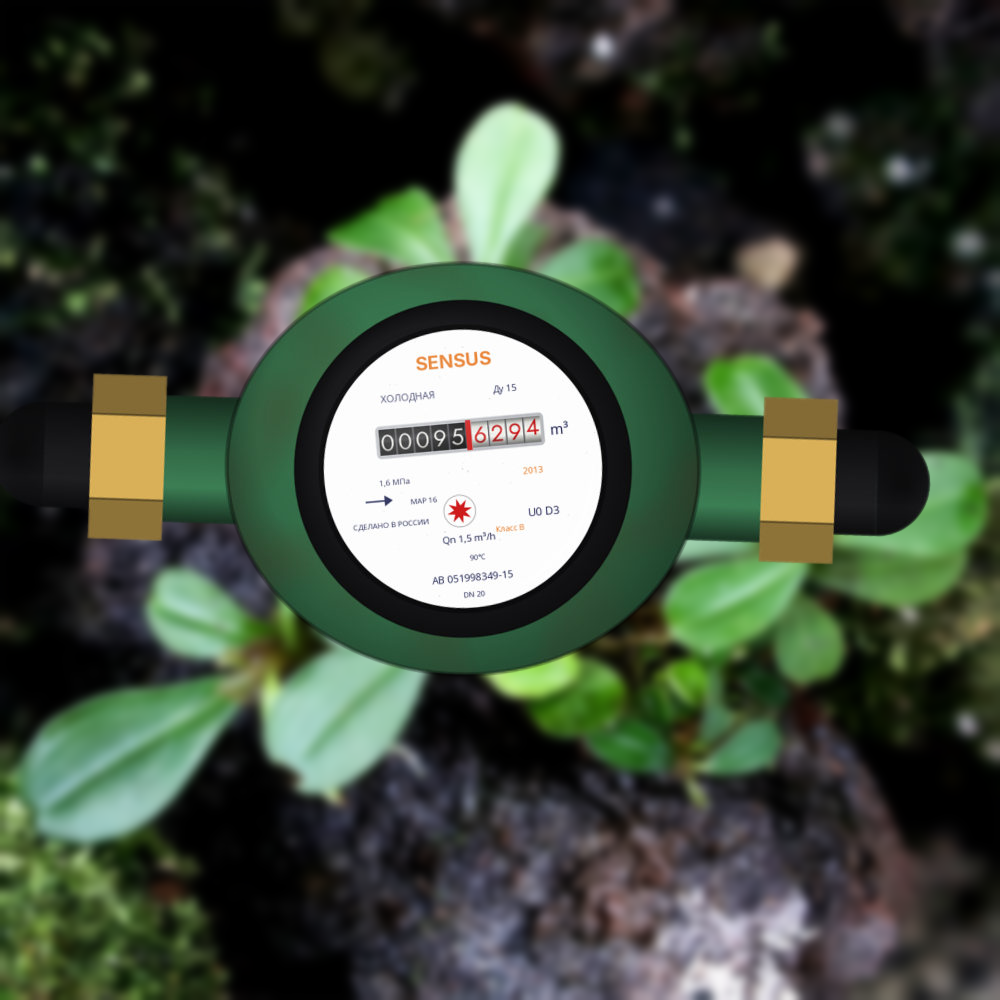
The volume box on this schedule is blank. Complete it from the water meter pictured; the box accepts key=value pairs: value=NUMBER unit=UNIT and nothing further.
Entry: value=95.6294 unit=m³
